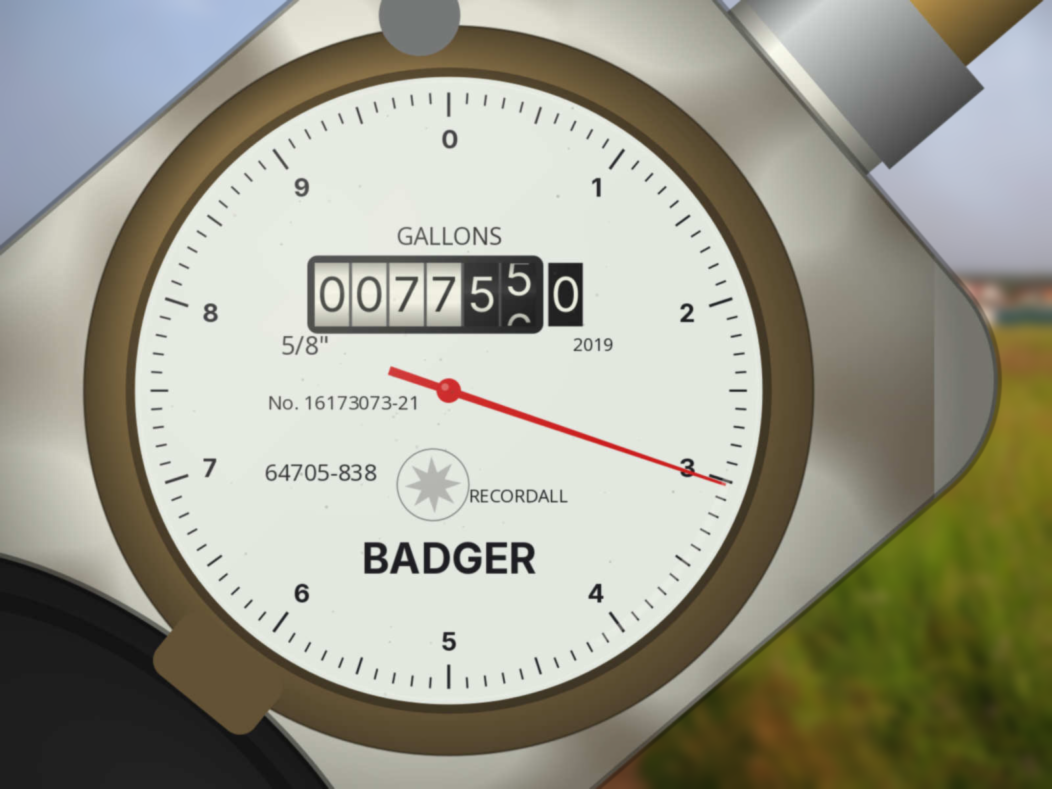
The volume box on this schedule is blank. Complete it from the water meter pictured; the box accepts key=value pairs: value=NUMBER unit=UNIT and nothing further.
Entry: value=77553.0 unit=gal
